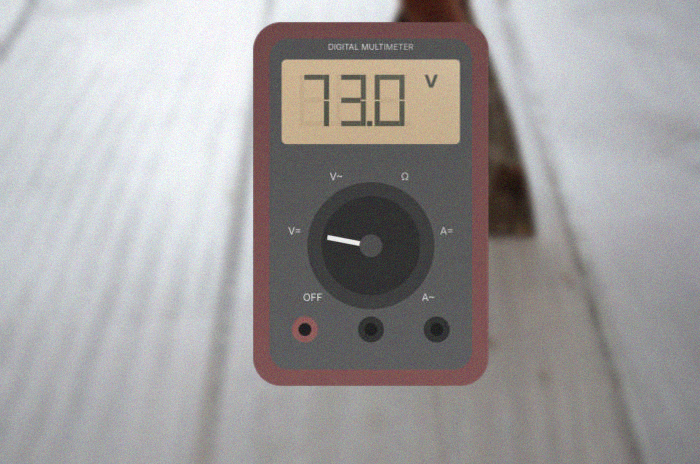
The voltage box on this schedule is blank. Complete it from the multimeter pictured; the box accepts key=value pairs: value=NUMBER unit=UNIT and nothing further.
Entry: value=73.0 unit=V
